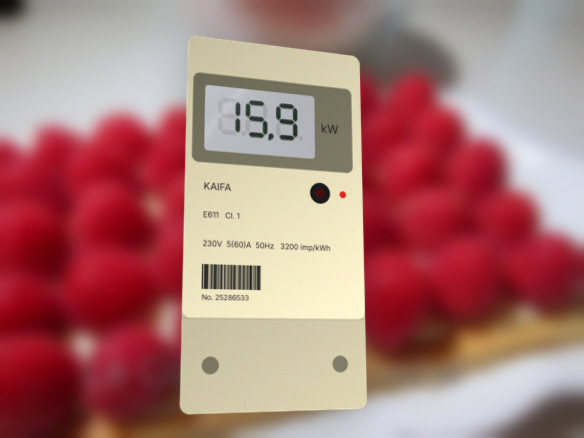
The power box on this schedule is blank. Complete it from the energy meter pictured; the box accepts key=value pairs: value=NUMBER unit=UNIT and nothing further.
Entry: value=15.9 unit=kW
